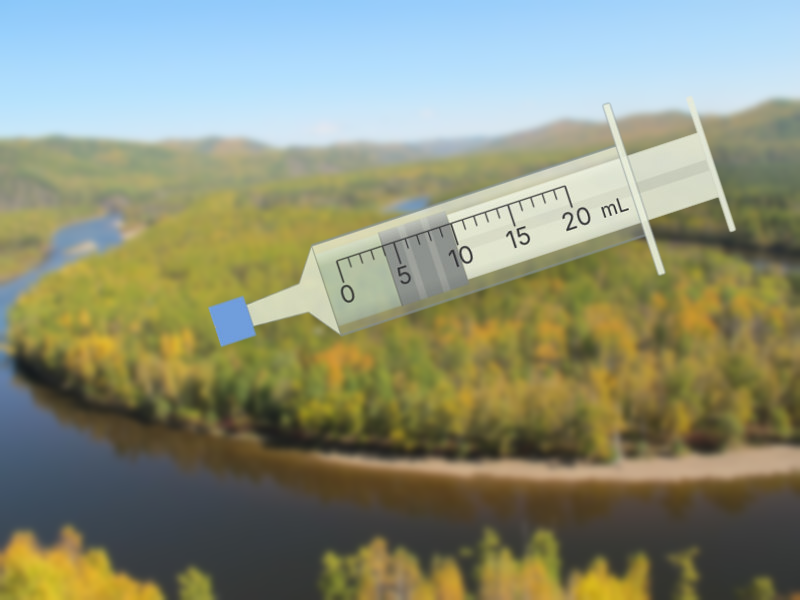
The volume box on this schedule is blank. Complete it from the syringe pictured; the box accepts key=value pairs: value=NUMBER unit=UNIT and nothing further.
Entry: value=4 unit=mL
